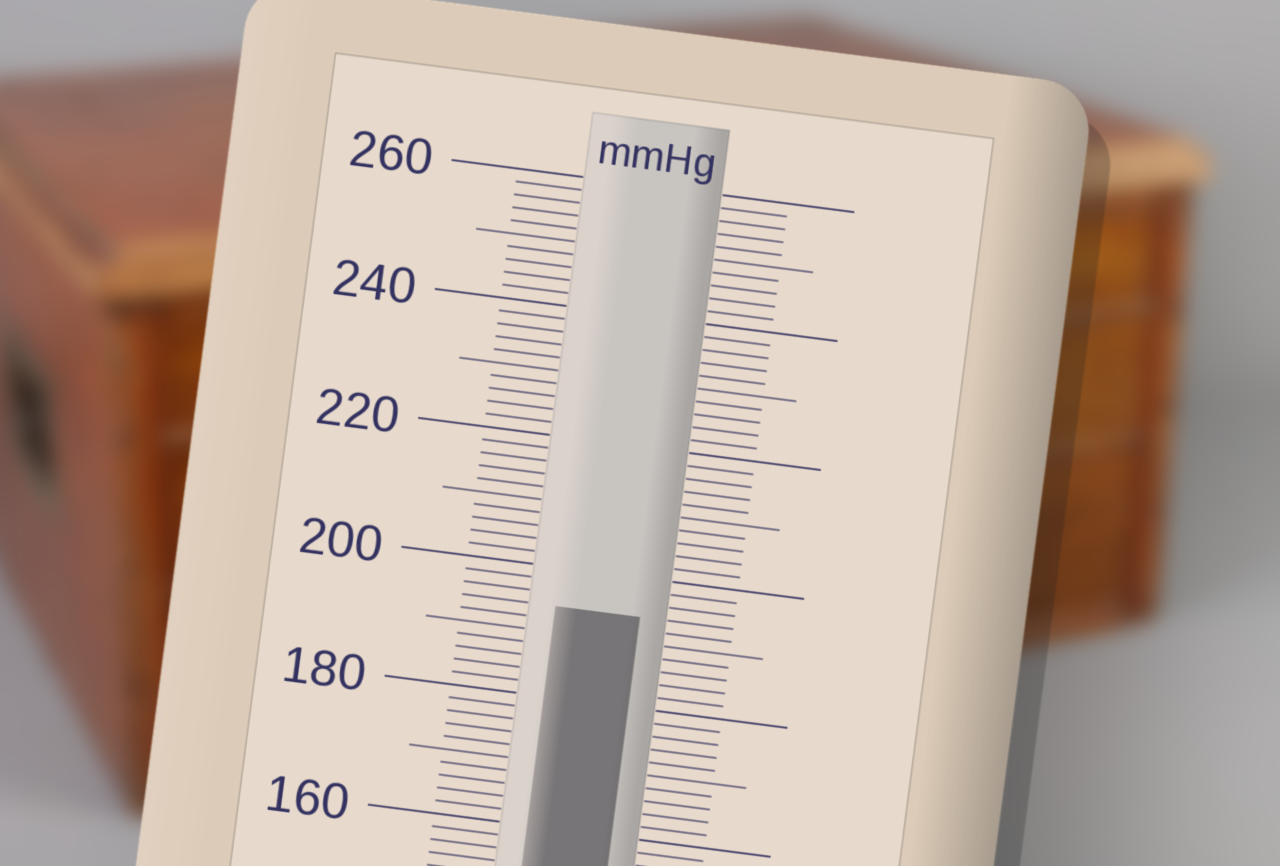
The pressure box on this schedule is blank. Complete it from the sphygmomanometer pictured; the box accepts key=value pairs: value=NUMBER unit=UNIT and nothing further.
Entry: value=194 unit=mmHg
